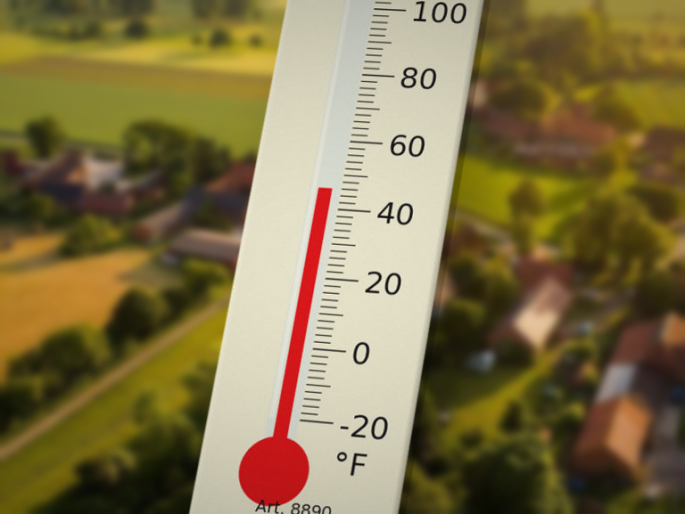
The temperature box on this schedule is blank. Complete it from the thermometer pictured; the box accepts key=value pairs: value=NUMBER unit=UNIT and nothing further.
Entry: value=46 unit=°F
